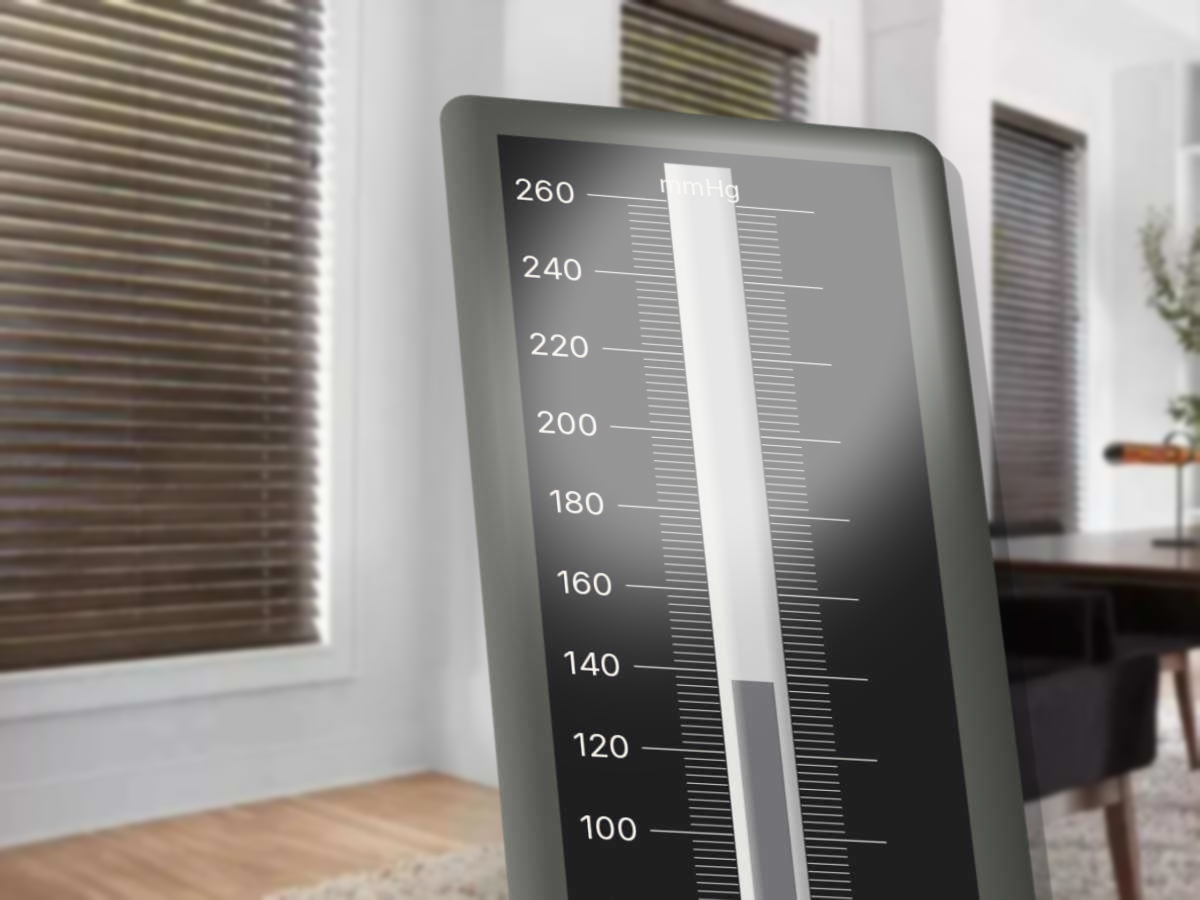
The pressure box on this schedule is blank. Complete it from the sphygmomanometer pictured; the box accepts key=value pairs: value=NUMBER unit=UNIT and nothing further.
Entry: value=138 unit=mmHg
